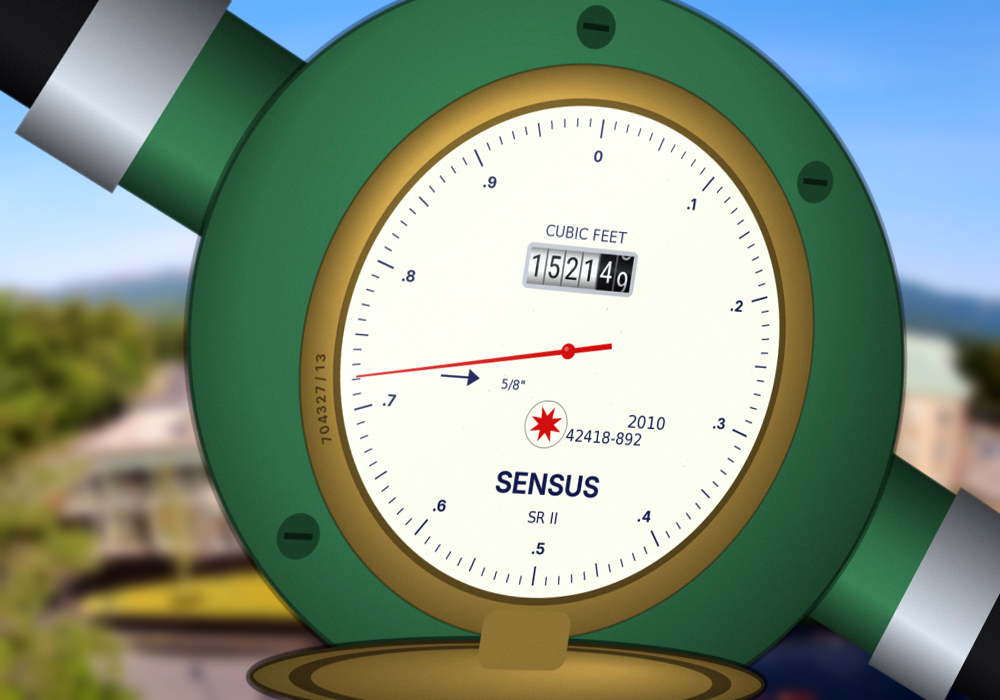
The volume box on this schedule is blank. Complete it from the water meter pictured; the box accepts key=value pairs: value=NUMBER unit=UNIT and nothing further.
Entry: value=152148.72 unit=ft³
